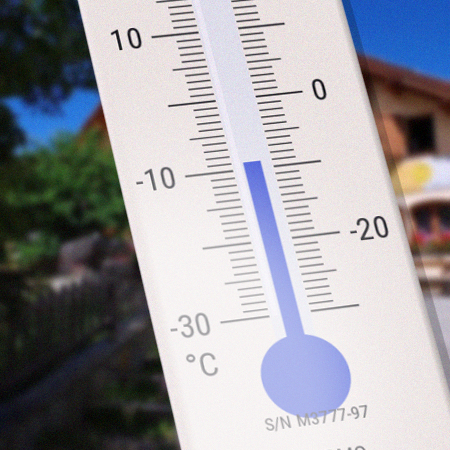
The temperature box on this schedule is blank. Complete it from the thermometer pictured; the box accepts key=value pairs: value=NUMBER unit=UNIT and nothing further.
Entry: value=-9 unit=°C
